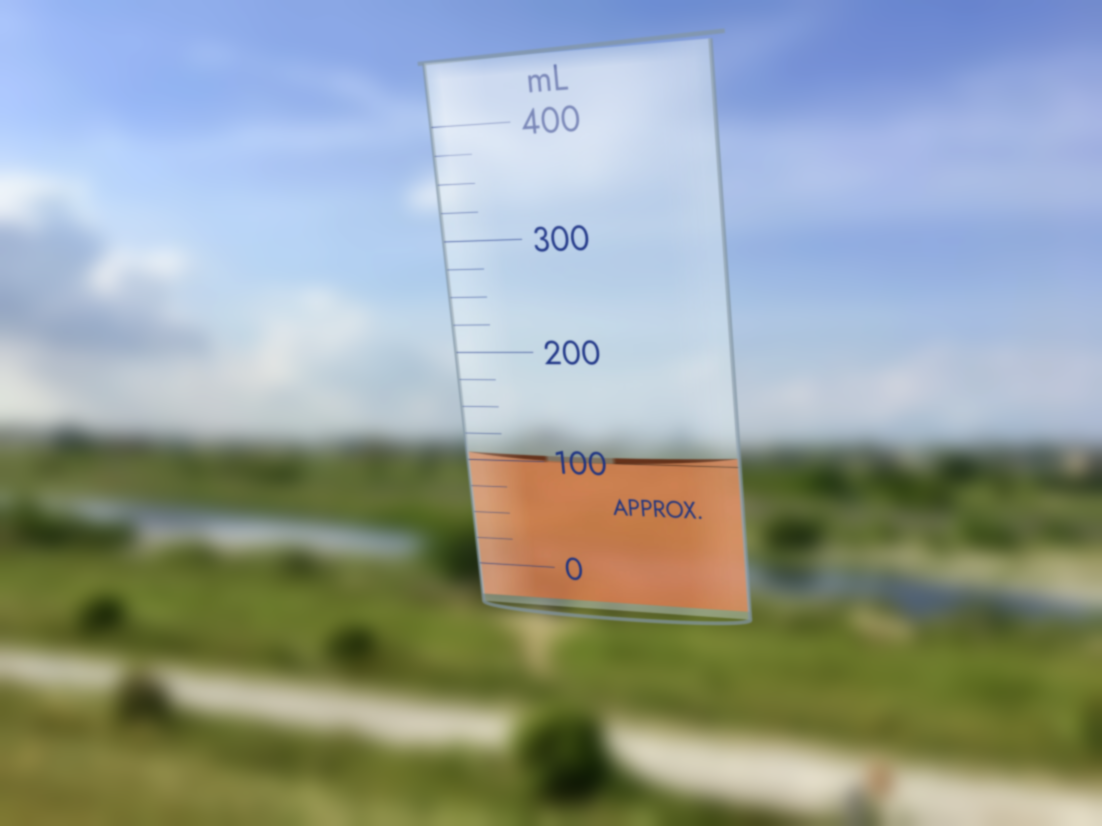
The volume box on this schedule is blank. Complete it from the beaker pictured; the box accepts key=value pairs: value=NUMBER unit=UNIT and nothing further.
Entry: value=100 unit=mL
